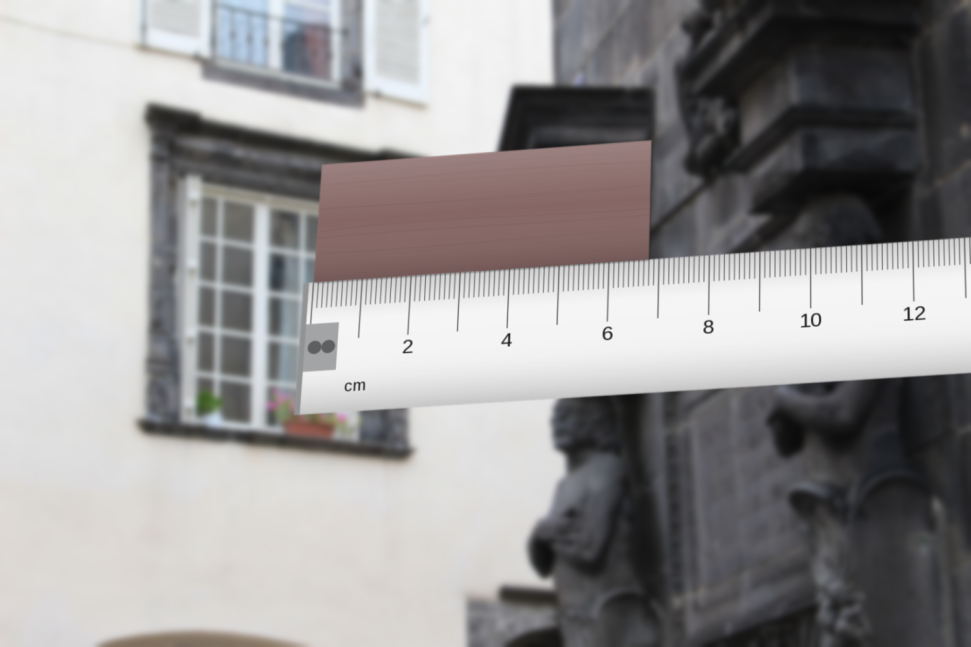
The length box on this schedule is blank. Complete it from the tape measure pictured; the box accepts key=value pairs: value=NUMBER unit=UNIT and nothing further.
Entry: value=6.8 unit=cm
